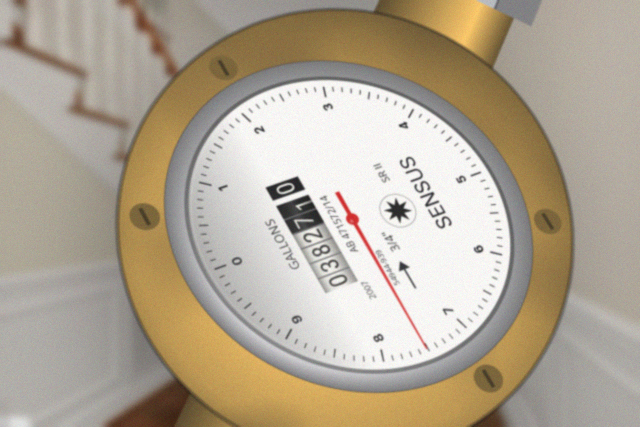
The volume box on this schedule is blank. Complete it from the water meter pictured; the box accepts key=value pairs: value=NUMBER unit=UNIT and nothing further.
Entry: value=382707.5 unit=gal
